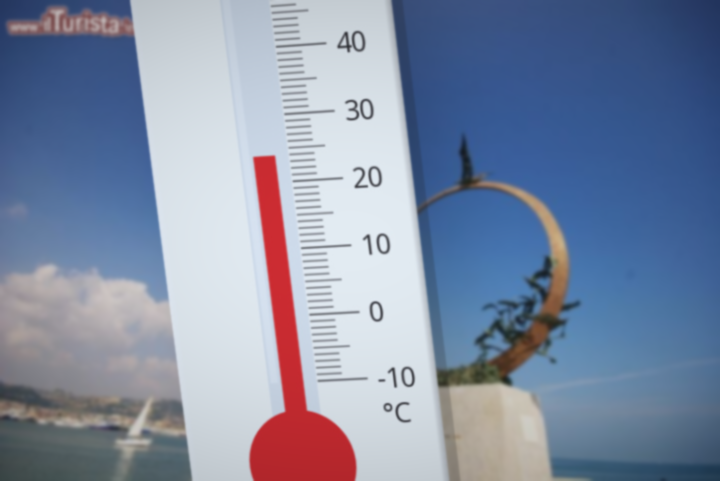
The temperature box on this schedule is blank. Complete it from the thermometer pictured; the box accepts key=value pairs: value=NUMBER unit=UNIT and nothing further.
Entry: value=24 unit=°C
